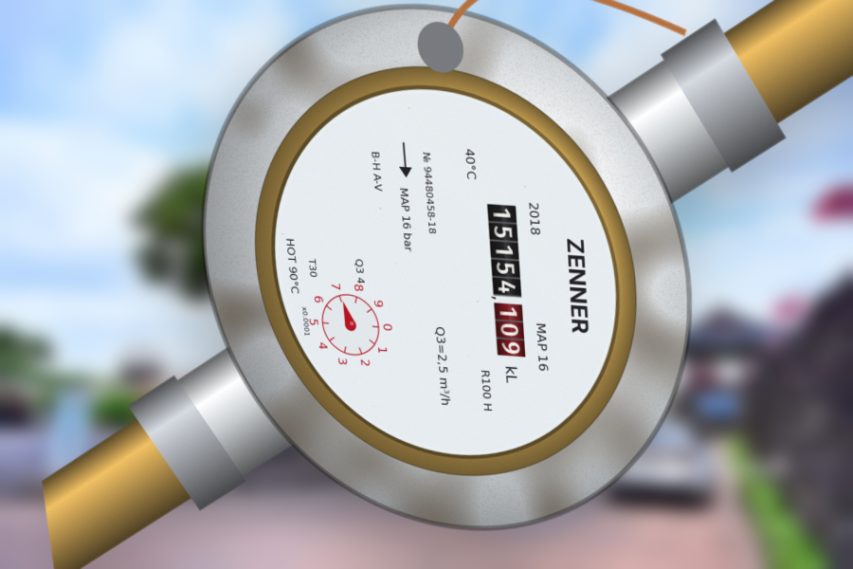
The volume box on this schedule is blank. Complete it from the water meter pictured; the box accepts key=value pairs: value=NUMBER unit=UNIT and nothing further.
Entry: value=15154.1097 unit=kL
